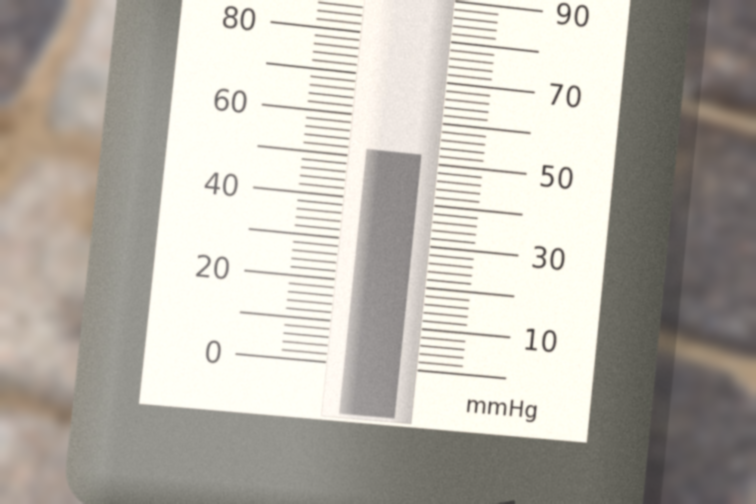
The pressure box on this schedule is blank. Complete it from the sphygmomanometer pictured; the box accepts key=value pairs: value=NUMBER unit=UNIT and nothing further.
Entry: value=52 unit=mmHg
